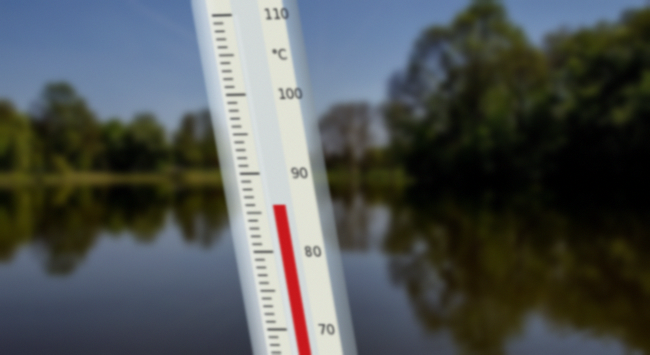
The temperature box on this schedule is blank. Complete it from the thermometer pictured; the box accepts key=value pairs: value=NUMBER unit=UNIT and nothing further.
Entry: value=86 unit=°C
